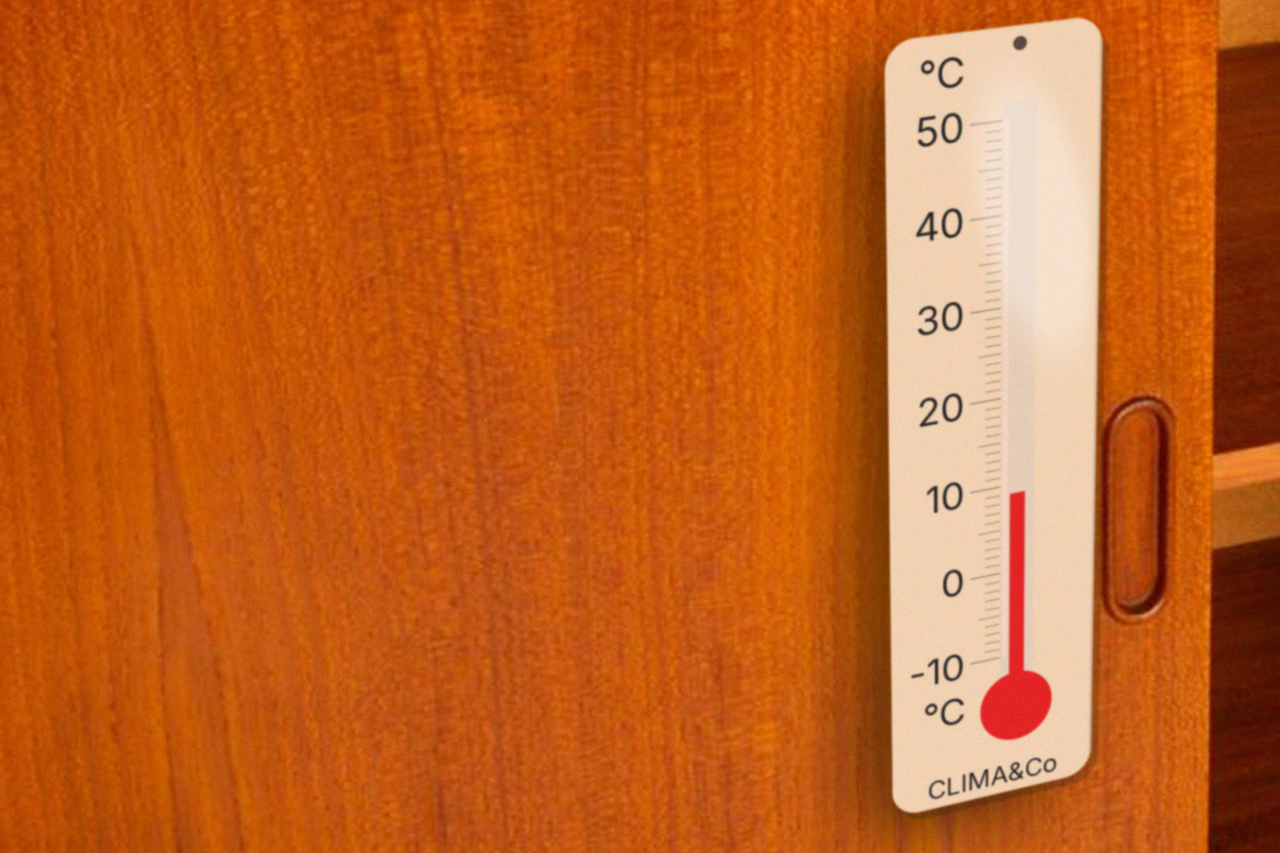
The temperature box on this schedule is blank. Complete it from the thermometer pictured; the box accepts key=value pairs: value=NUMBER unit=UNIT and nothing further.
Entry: value=9 unit=°C
